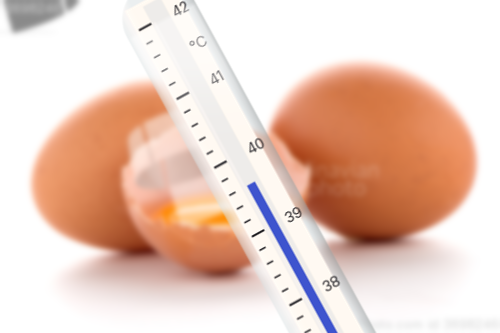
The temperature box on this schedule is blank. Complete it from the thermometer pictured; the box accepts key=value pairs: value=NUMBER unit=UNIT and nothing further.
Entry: value=39.6 unit=°C
